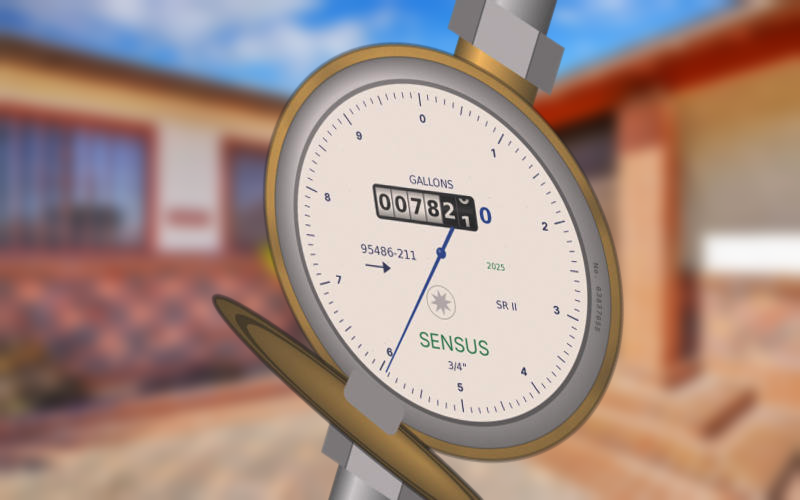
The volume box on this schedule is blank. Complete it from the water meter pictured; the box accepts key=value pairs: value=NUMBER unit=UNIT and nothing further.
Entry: value=78205.9 unit=gal
